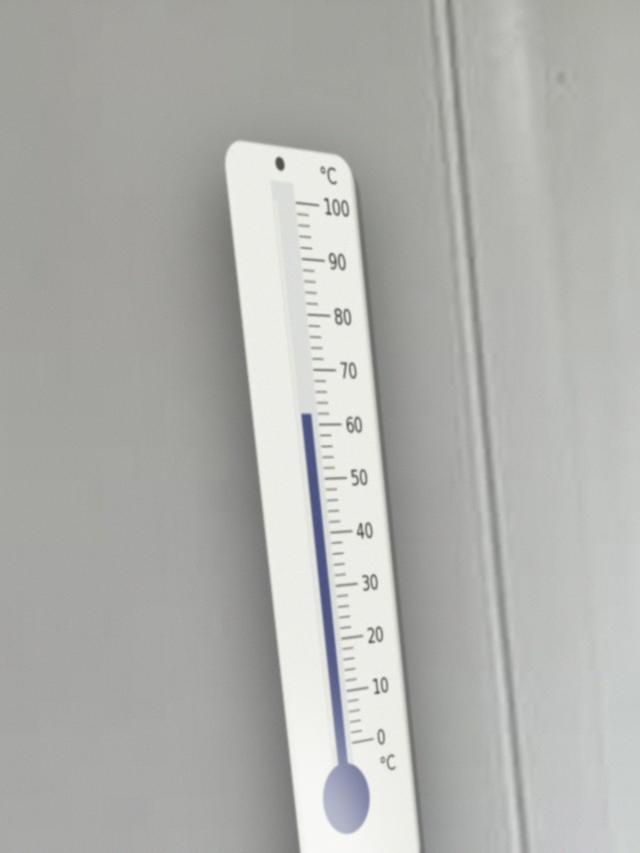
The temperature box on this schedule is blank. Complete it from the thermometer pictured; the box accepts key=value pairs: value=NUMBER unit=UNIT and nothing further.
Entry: value=62 unit=°C
